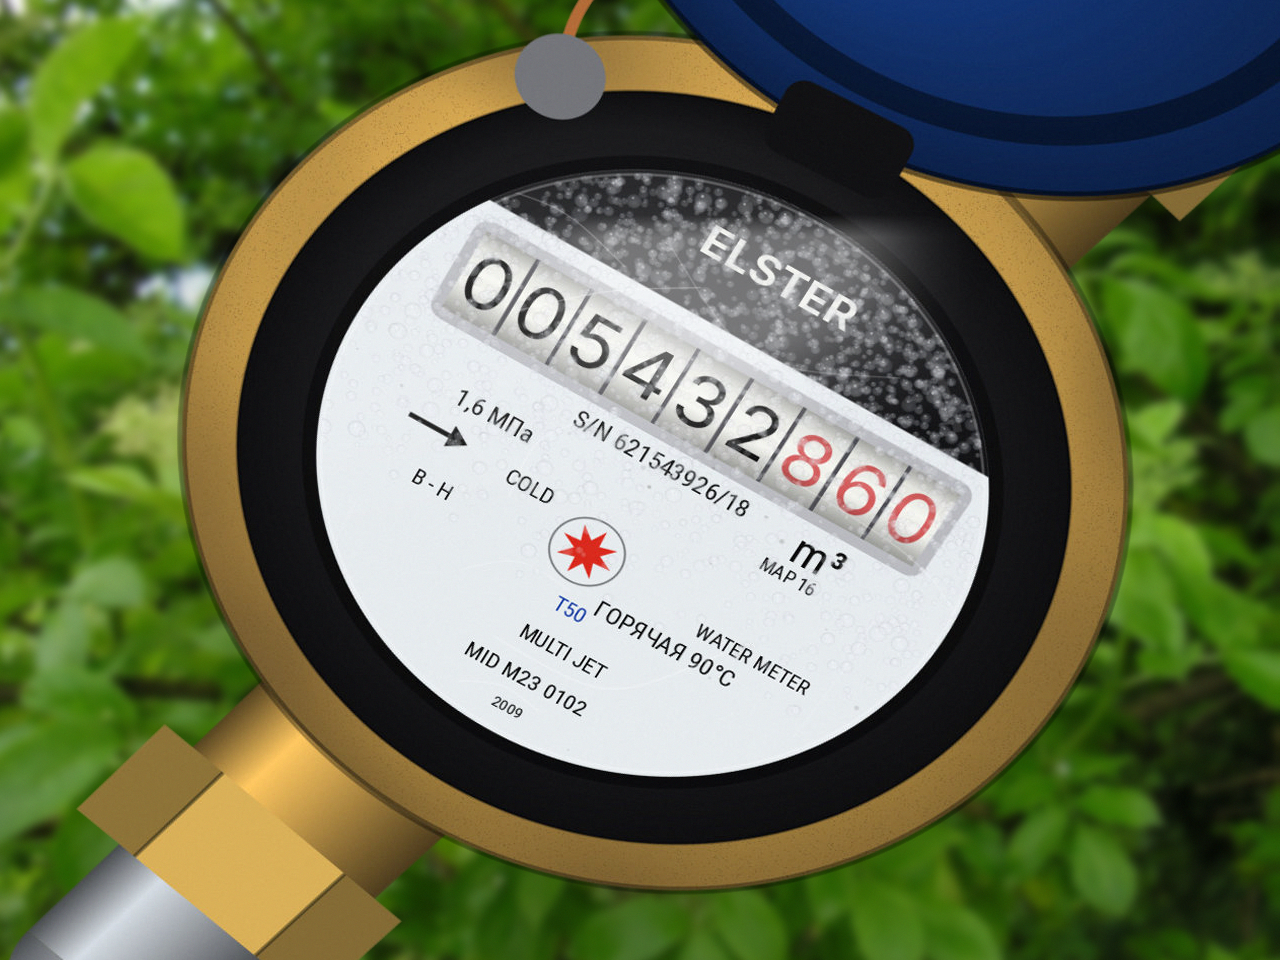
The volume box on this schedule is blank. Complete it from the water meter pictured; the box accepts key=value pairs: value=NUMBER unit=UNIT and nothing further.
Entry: value=5432.860 unit=m³
